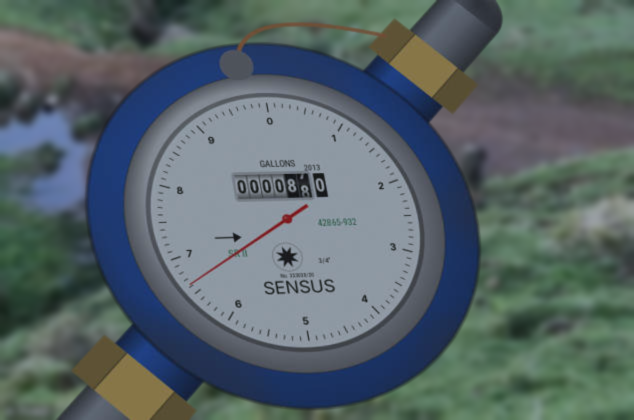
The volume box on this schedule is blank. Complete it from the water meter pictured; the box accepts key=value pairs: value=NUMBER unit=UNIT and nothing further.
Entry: value=876.6 unit=gal
